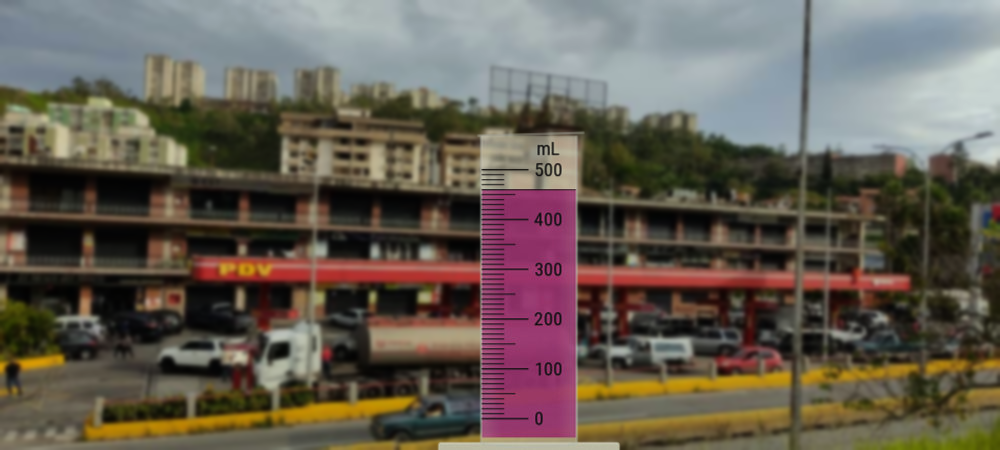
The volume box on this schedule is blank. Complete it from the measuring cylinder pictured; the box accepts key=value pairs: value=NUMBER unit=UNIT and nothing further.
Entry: value=460 unit=mL
